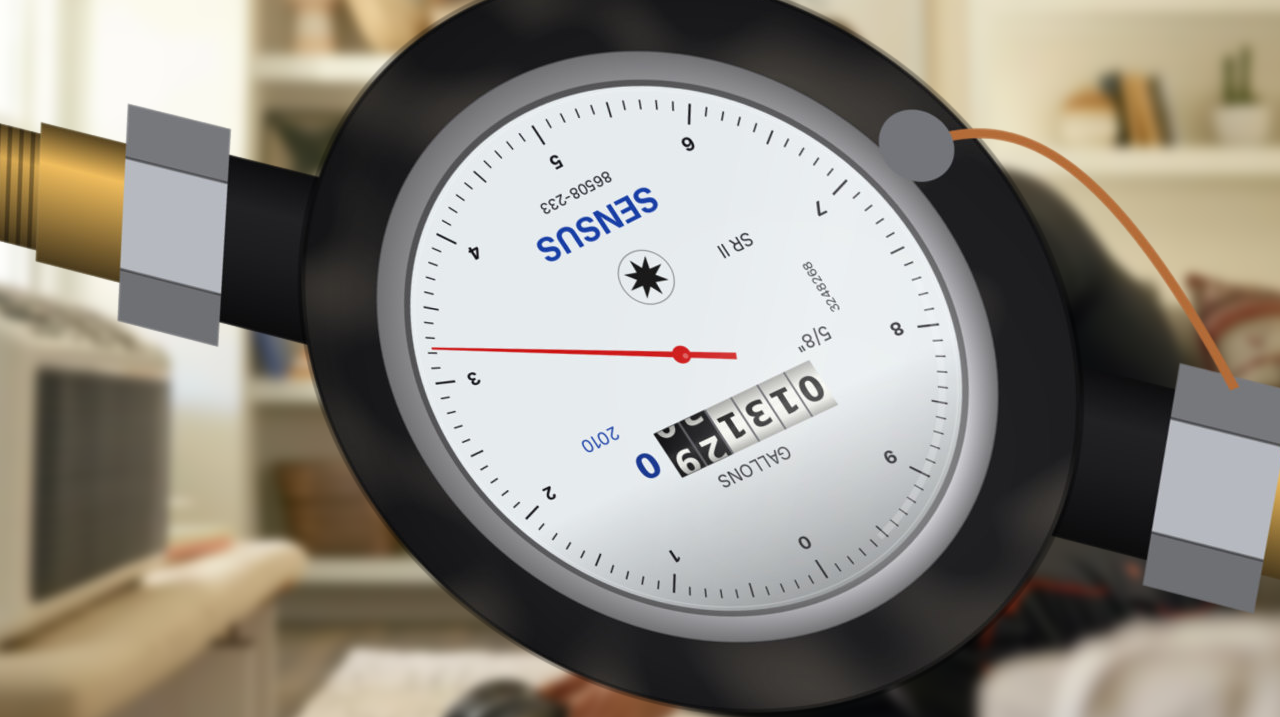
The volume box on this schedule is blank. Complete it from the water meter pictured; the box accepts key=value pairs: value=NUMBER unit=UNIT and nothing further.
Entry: value=131293.2 unit=gal
